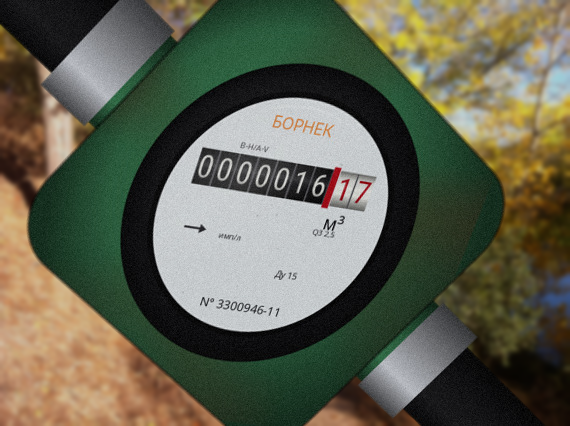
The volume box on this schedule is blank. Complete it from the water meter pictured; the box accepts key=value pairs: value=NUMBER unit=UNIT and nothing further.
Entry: value=16.17 unit=m³
